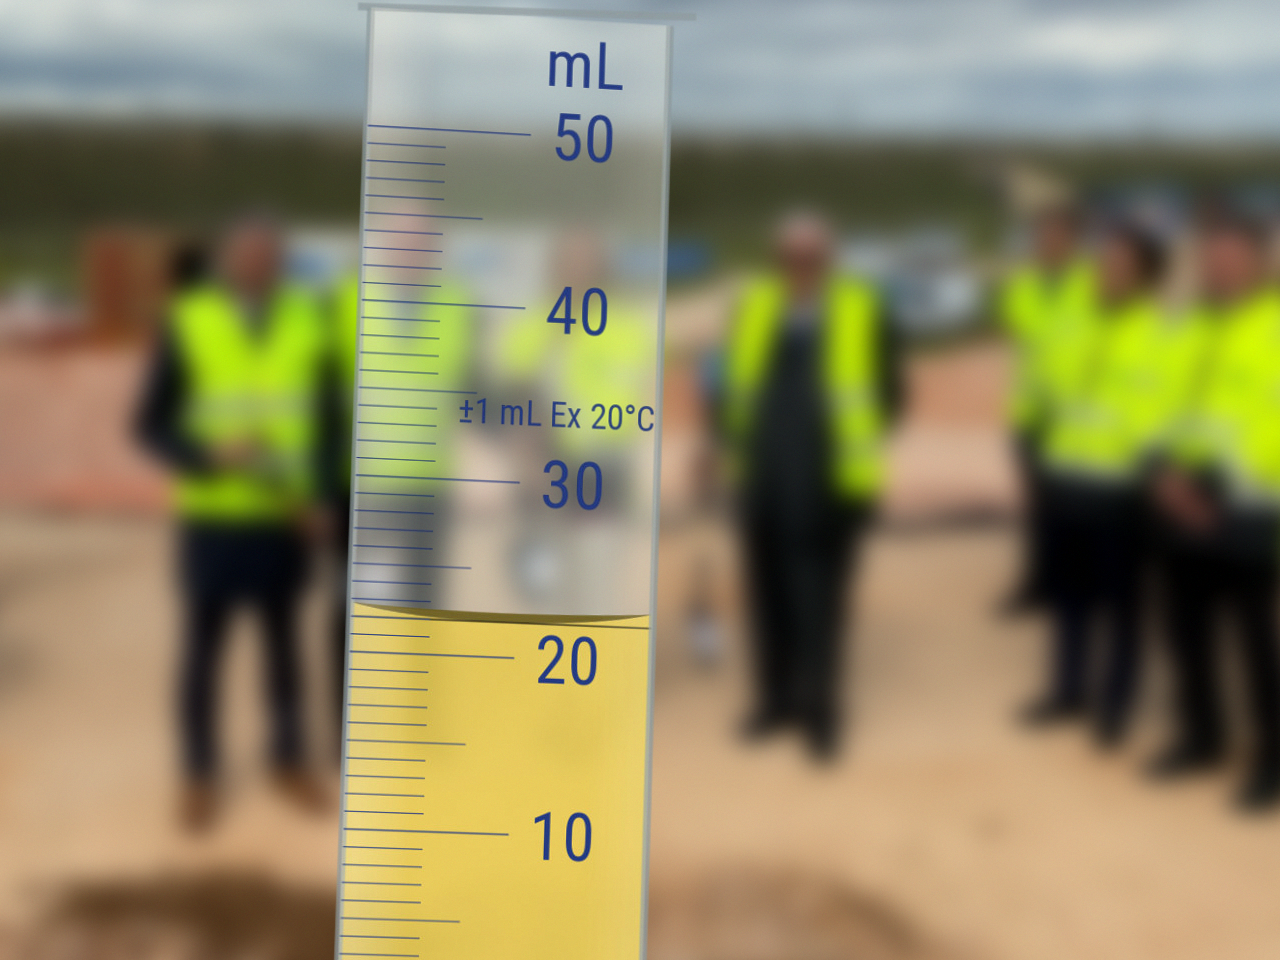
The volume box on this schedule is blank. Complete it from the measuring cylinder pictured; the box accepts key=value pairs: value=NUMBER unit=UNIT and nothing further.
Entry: value=22 unit=mL
